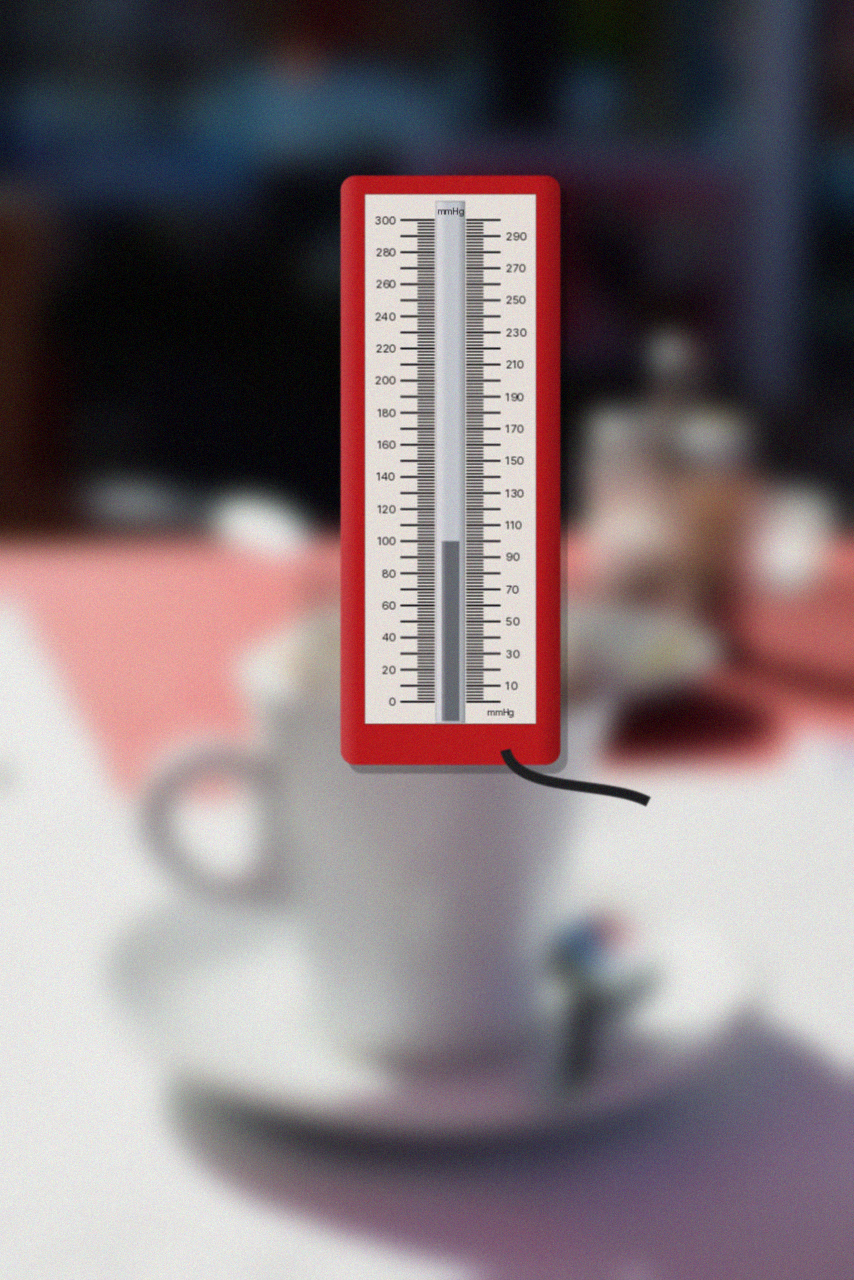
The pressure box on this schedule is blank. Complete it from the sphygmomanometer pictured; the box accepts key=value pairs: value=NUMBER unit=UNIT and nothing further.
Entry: value=100 unit=mmHg
